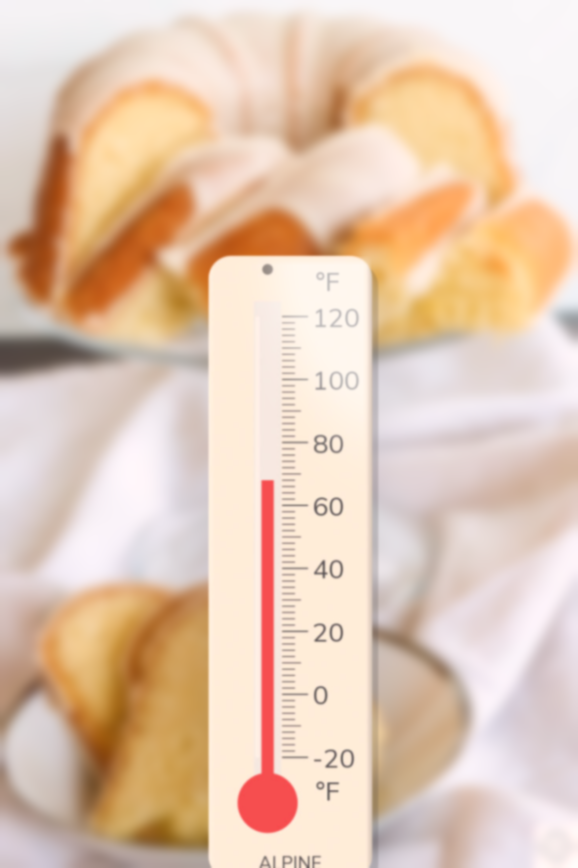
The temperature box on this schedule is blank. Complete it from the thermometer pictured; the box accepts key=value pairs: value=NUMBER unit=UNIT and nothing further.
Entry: value=68 unit=°F
